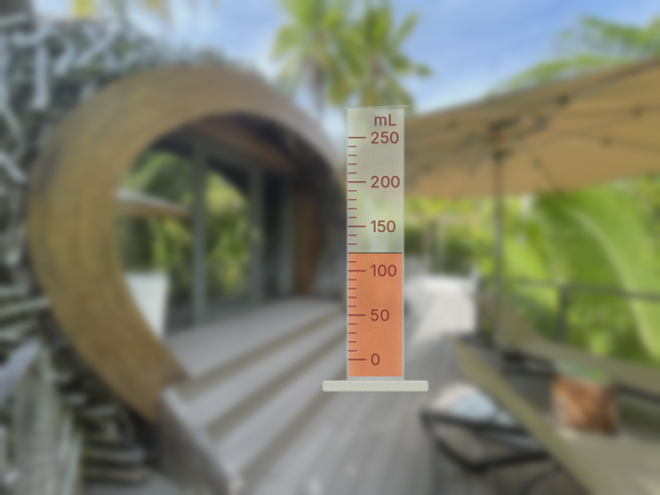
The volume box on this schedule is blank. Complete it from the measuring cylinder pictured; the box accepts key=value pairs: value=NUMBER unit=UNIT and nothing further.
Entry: value=120 unit=mL
